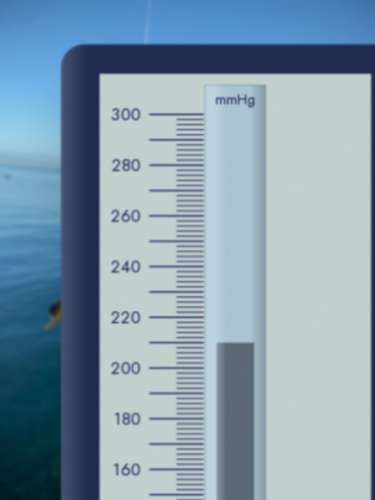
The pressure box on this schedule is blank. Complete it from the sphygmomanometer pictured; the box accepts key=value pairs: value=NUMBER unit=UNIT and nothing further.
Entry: value=210 unit=mmHg
